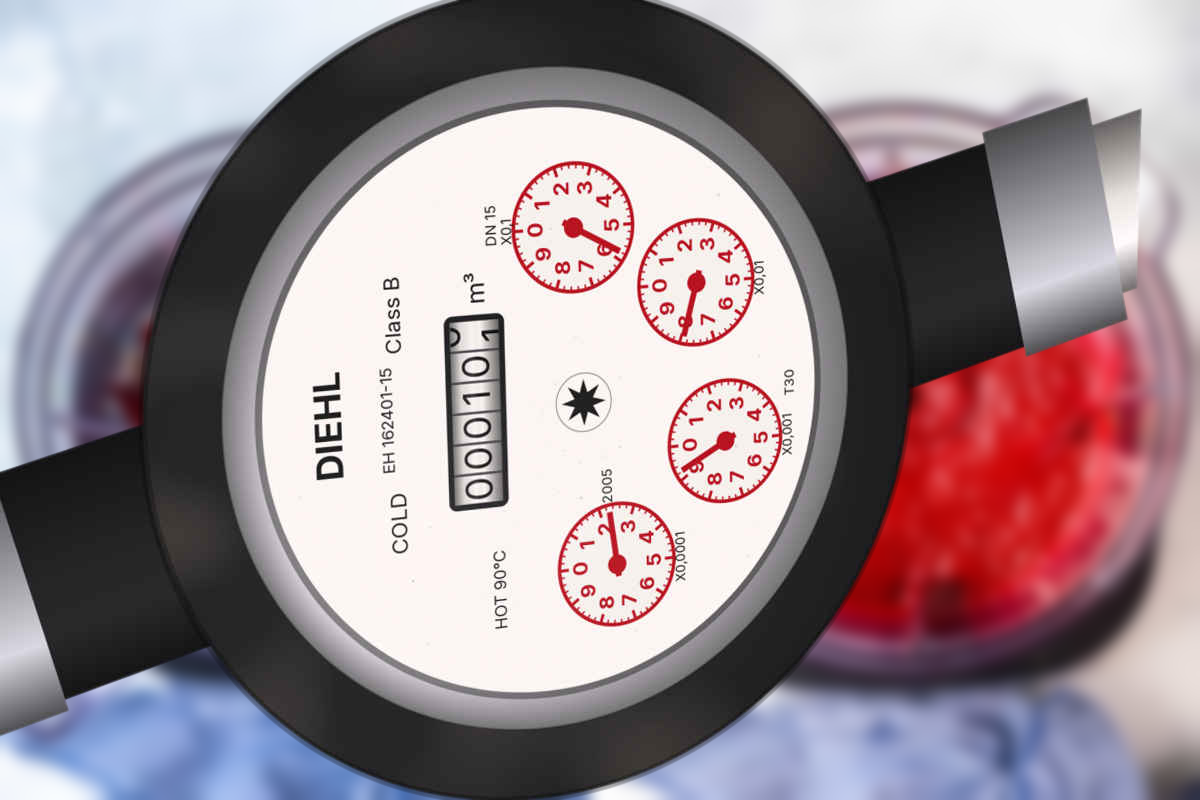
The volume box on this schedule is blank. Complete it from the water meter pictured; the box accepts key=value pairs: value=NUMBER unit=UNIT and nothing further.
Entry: value=100.5792 unit=m³
